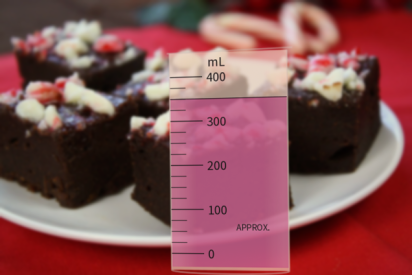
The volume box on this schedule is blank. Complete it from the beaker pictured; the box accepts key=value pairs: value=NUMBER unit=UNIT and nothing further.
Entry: value=350 unit=mL
